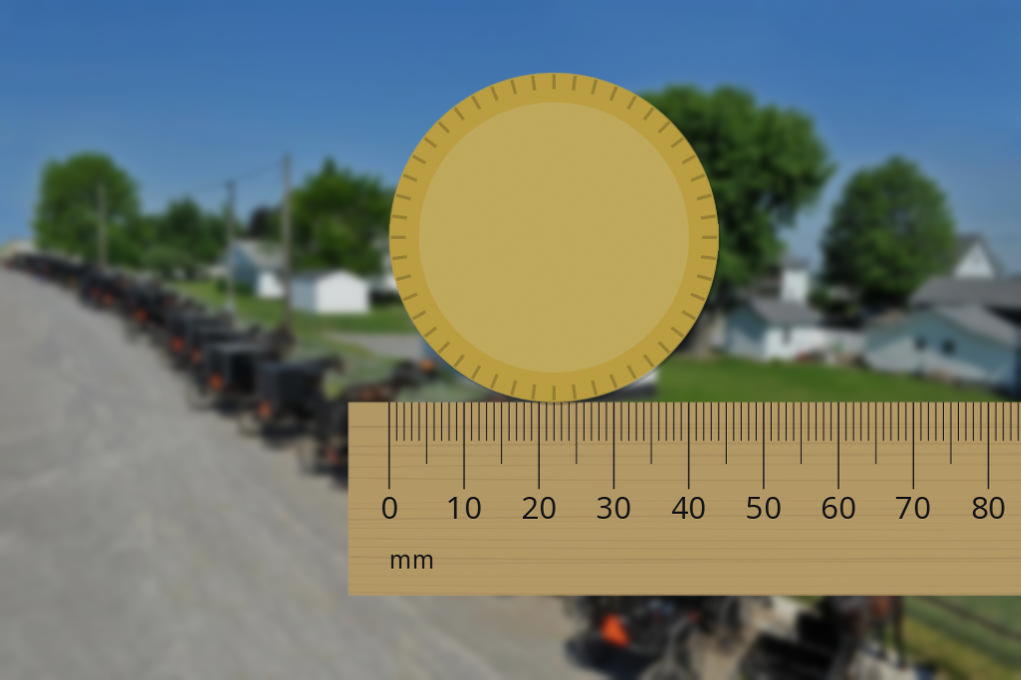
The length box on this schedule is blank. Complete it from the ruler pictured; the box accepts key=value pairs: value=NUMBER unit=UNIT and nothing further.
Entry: value=44 unit=mm
